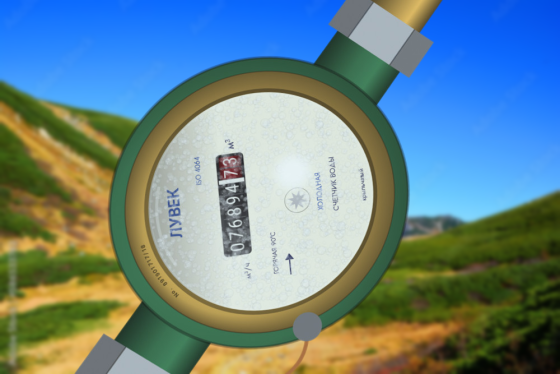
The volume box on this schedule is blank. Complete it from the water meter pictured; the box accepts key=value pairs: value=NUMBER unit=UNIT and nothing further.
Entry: value=76894.73 unit=m³
